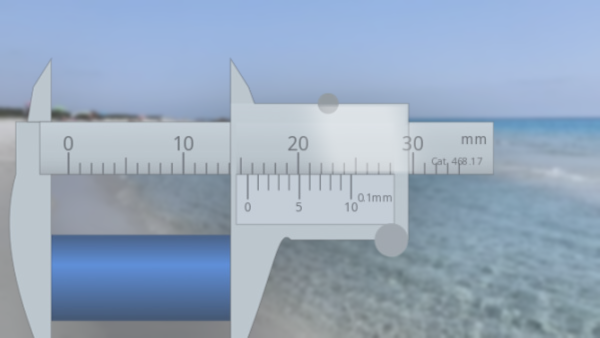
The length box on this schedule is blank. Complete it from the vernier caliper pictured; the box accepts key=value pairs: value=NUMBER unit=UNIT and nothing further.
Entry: value=15.6 unit=mm
